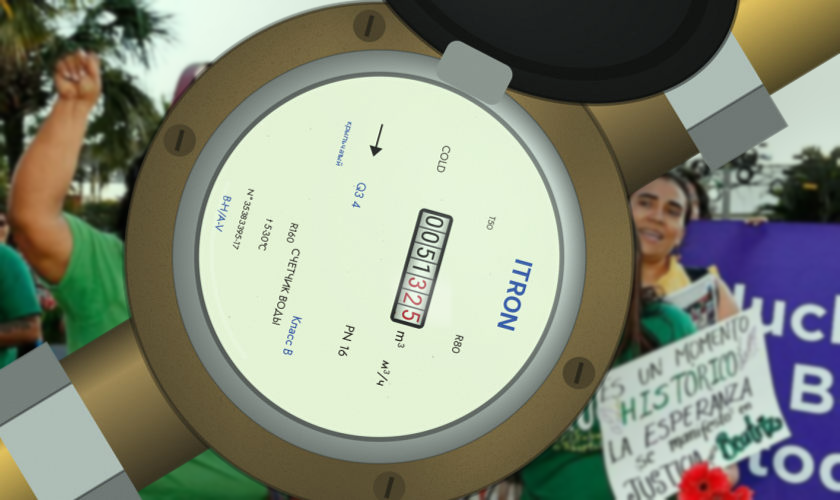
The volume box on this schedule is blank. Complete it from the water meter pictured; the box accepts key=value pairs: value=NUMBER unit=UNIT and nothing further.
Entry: value=51.325 unit=m³
